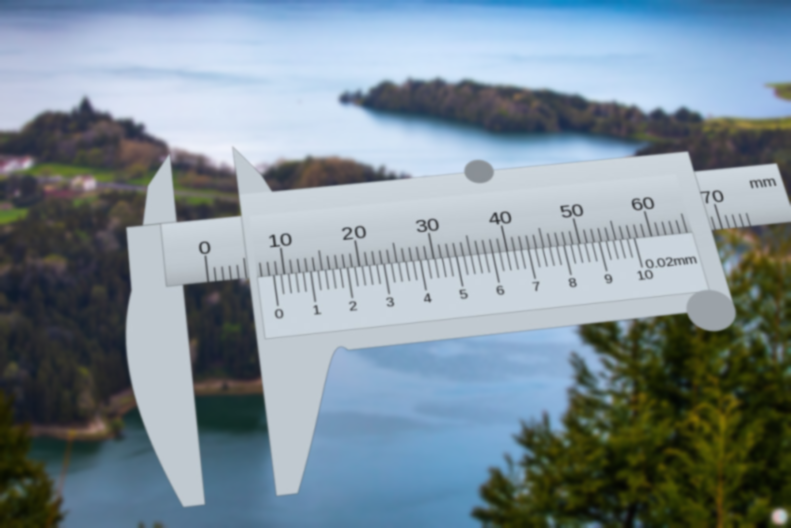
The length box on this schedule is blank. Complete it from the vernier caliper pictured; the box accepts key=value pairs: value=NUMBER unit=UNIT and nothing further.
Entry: value=8.6 unit=mm
